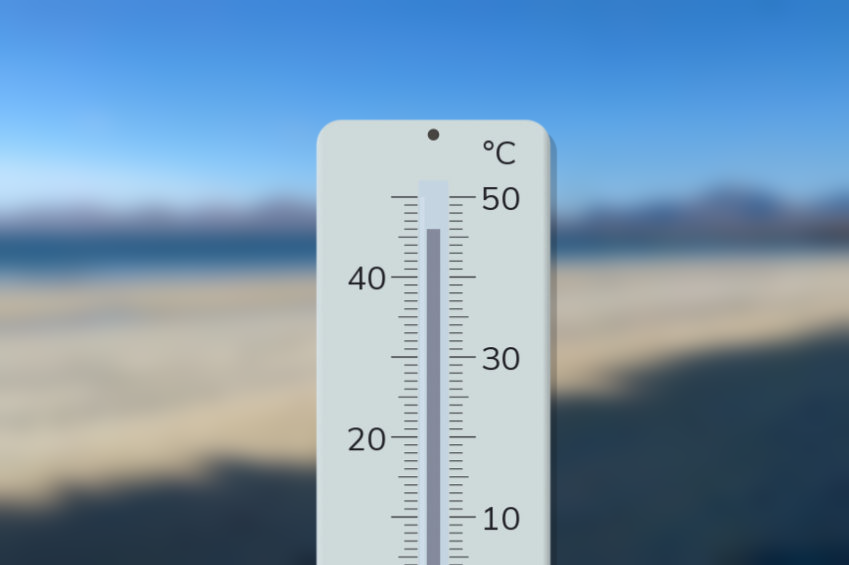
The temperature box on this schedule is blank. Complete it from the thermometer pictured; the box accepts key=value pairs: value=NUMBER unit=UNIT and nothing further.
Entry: value=46 unit=°C
